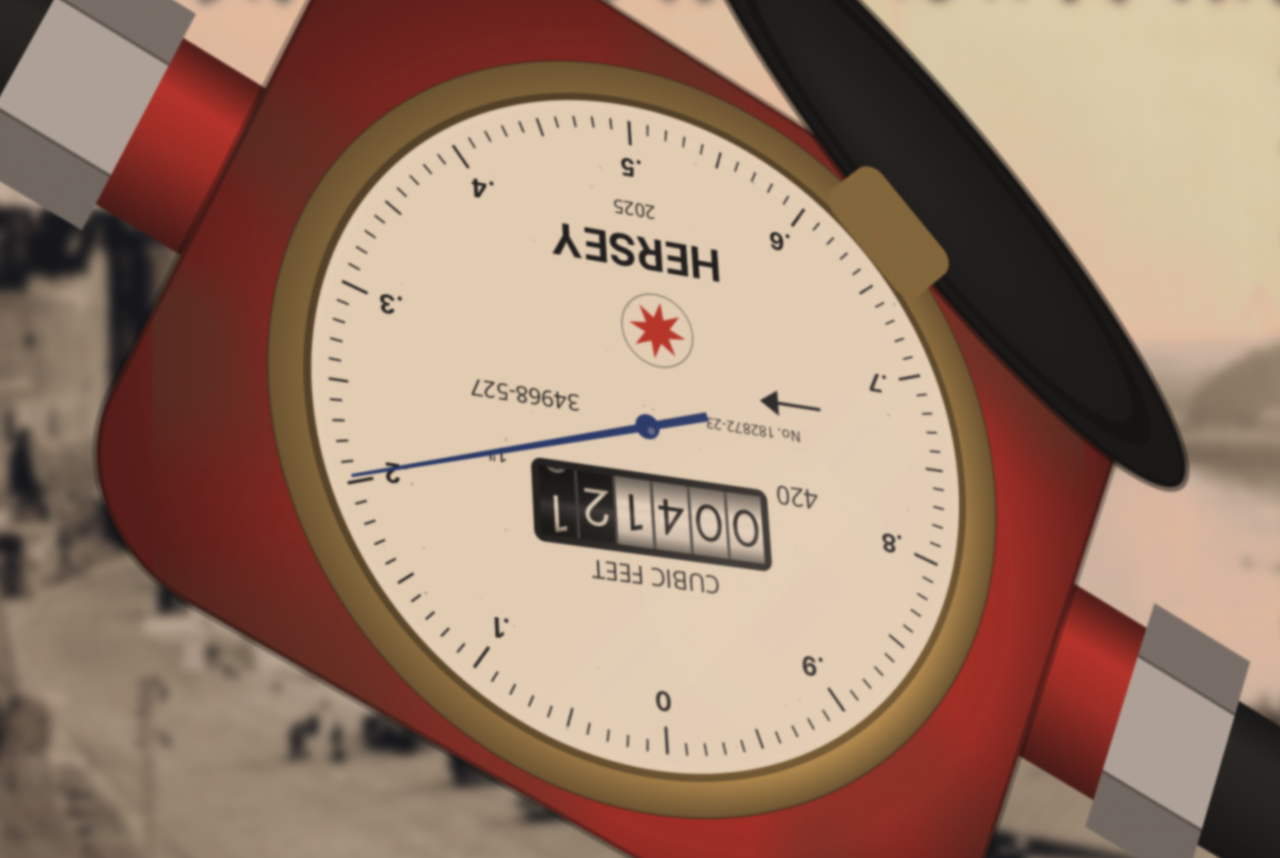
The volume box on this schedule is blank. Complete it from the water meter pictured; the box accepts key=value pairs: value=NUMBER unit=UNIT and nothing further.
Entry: value=4121.20 unit=ft³
